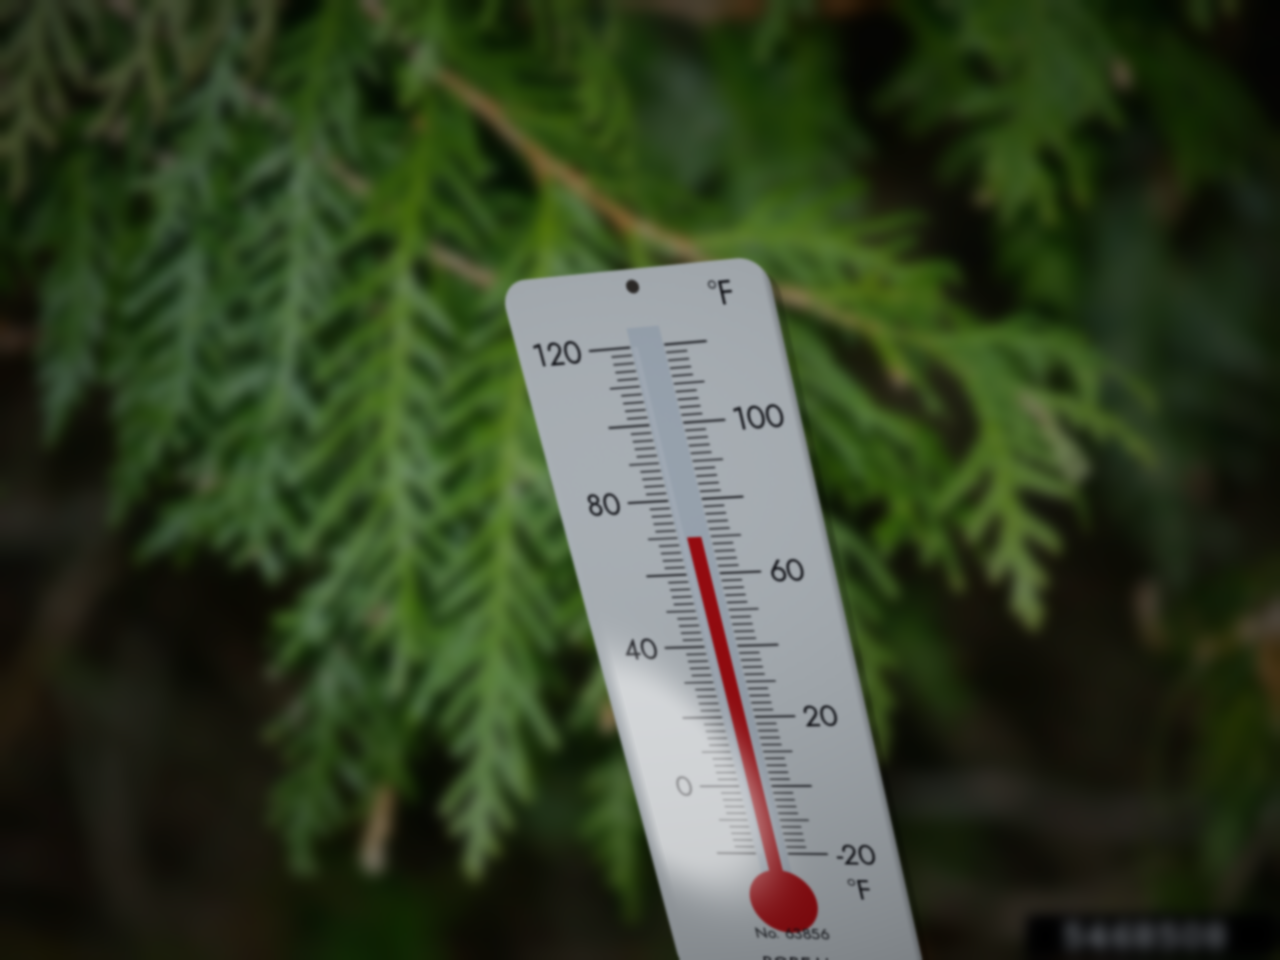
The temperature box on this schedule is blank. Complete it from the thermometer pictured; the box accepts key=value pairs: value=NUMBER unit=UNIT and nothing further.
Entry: value=70 unit=°F
